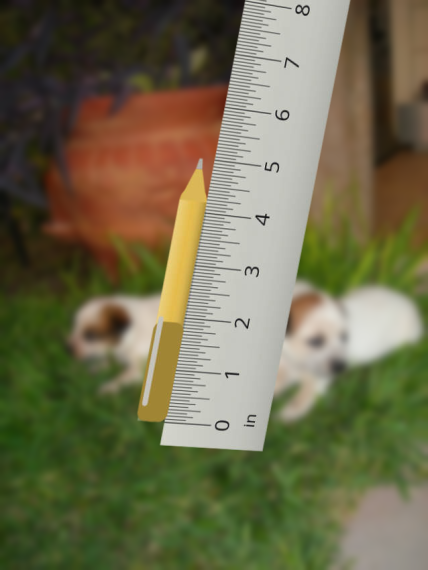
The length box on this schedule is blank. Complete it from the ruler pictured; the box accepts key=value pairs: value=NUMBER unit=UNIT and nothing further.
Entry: value=5 unit=in
